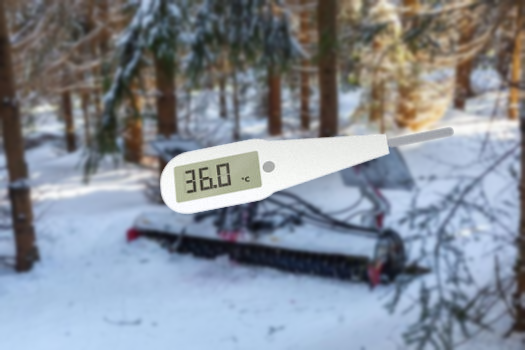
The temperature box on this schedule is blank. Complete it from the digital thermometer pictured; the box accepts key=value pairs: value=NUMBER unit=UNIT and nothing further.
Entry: value=36.0 unit=°C
